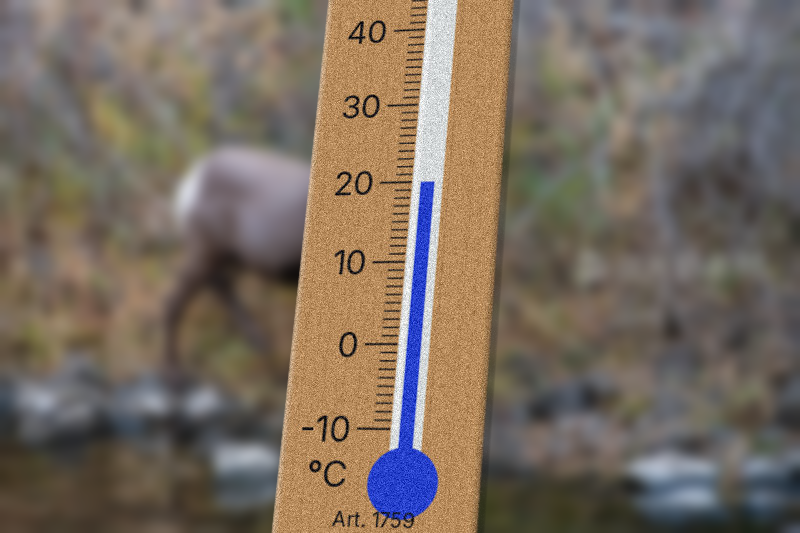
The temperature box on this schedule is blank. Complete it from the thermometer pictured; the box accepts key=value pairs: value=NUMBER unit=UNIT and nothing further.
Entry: value=20 unit=°C
